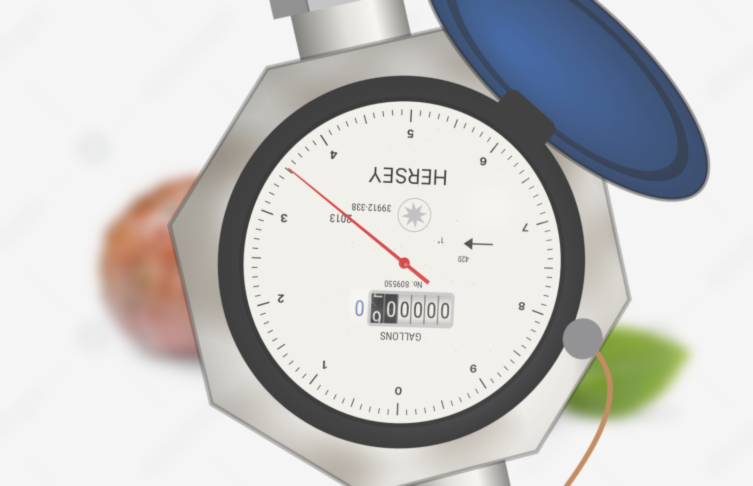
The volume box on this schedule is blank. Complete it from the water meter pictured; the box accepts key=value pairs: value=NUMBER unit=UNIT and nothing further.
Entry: value=63.5 unit=gal
